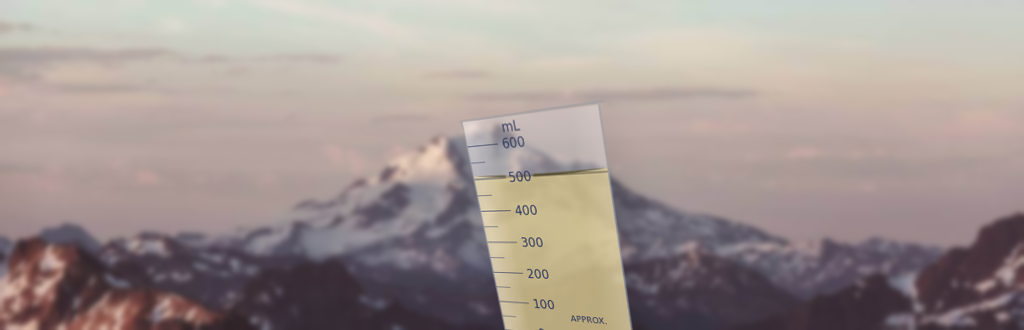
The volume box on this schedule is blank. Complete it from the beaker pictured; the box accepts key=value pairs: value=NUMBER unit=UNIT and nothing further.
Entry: value=500 unit=mL
